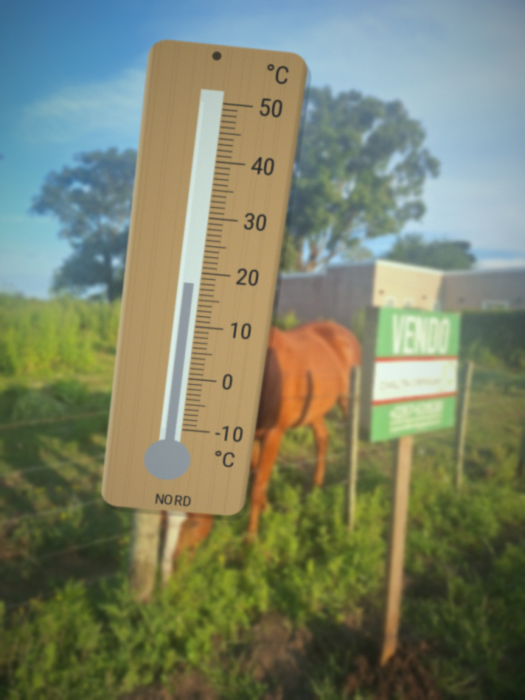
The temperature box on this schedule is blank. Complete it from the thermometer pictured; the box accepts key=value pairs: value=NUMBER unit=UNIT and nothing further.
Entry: value=18 unit=°C
